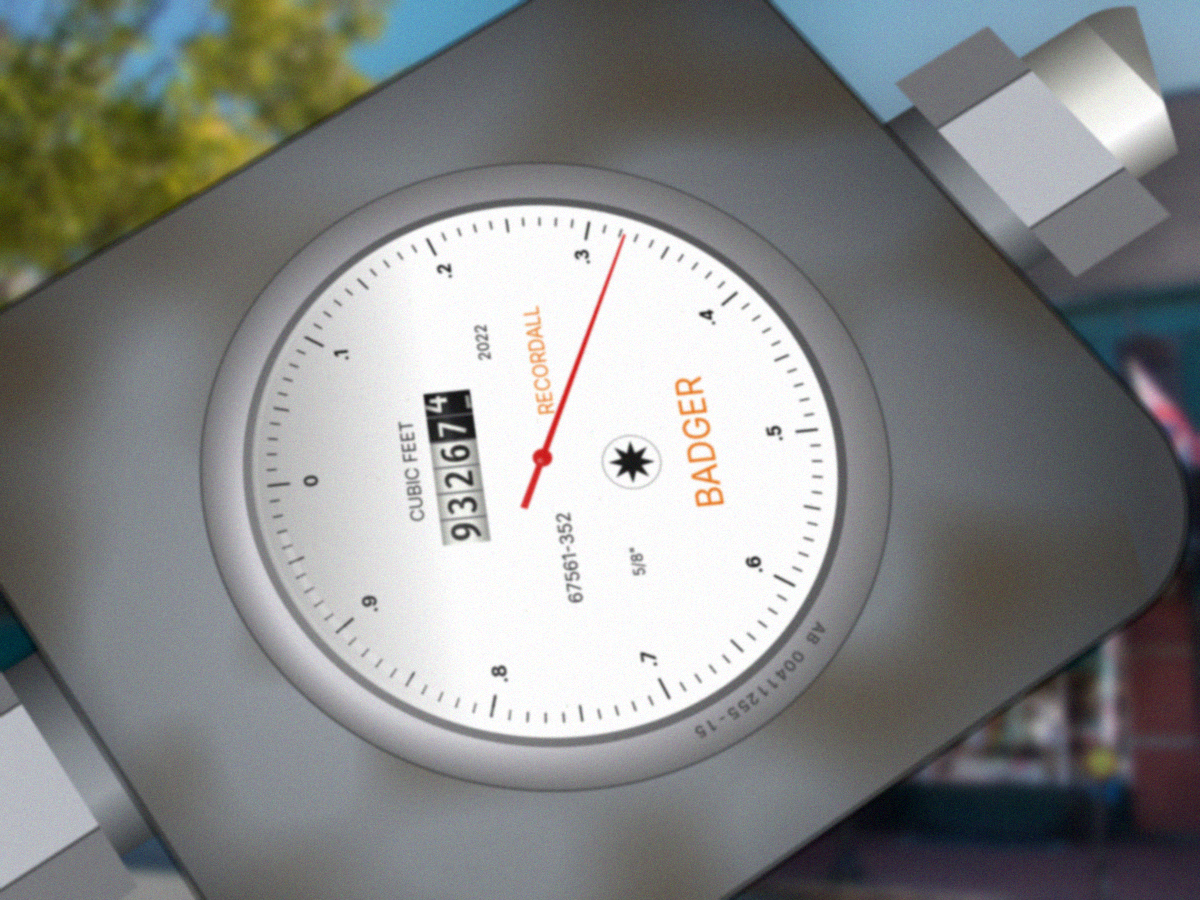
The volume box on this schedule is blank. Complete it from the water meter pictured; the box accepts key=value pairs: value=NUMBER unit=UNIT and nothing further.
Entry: value=932674.32 unit=ft³
